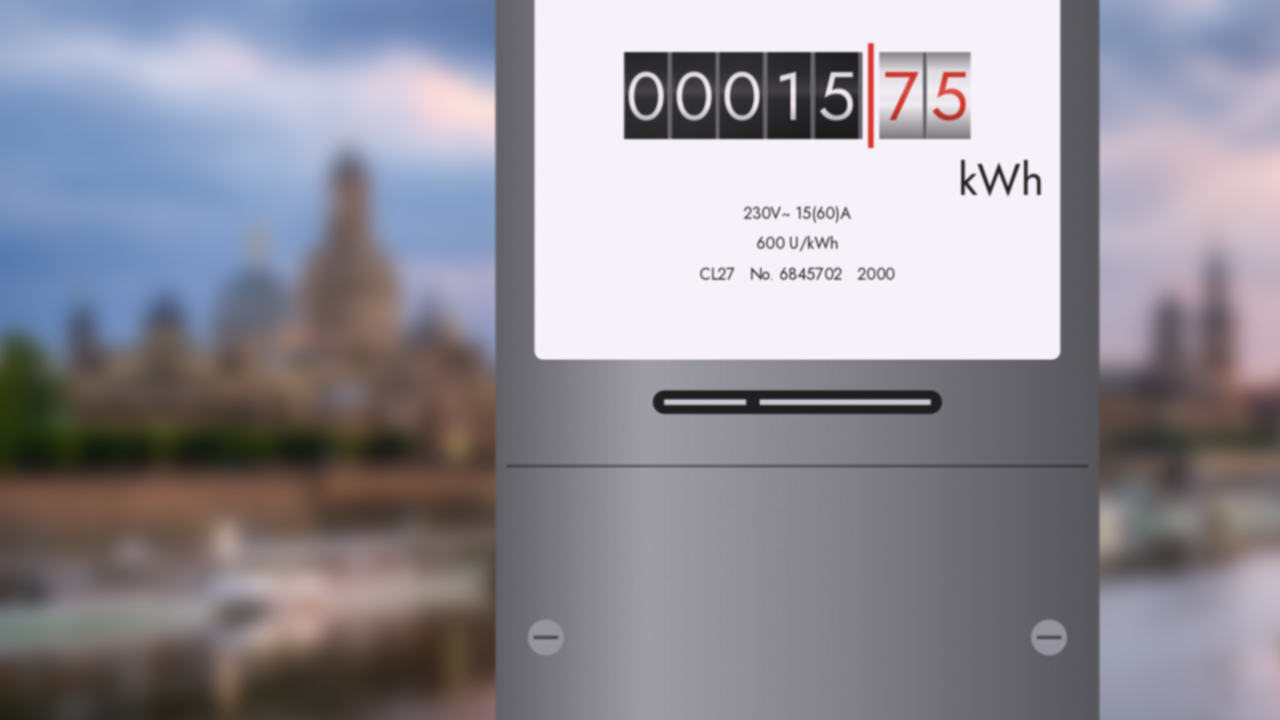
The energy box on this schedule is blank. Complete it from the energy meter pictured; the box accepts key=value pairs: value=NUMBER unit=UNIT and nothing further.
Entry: value=15.75 unit=kWh
